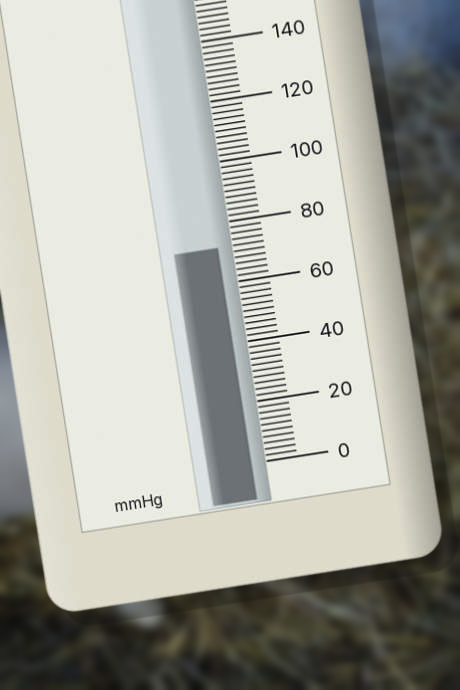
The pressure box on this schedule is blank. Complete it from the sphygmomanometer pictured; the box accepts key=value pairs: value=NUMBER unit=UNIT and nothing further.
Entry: value=72 unit=mmHg
